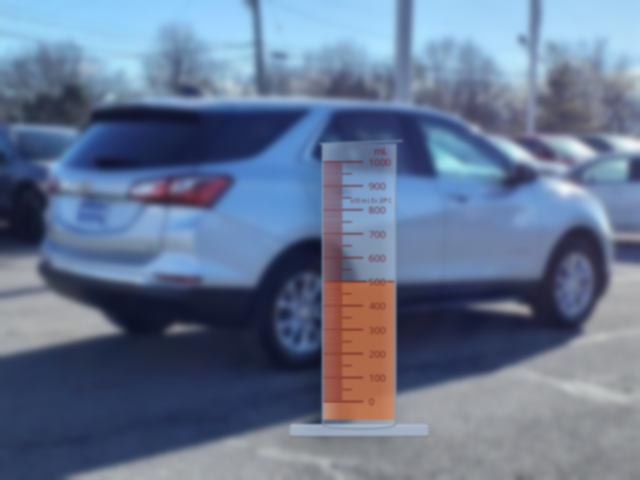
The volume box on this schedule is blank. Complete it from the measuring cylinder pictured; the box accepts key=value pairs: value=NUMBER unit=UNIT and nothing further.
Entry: value=500 unit=mL
